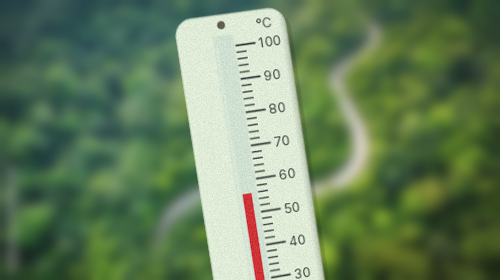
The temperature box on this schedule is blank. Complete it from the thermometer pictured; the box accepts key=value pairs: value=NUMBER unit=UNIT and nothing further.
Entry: value=56 unit=°C
